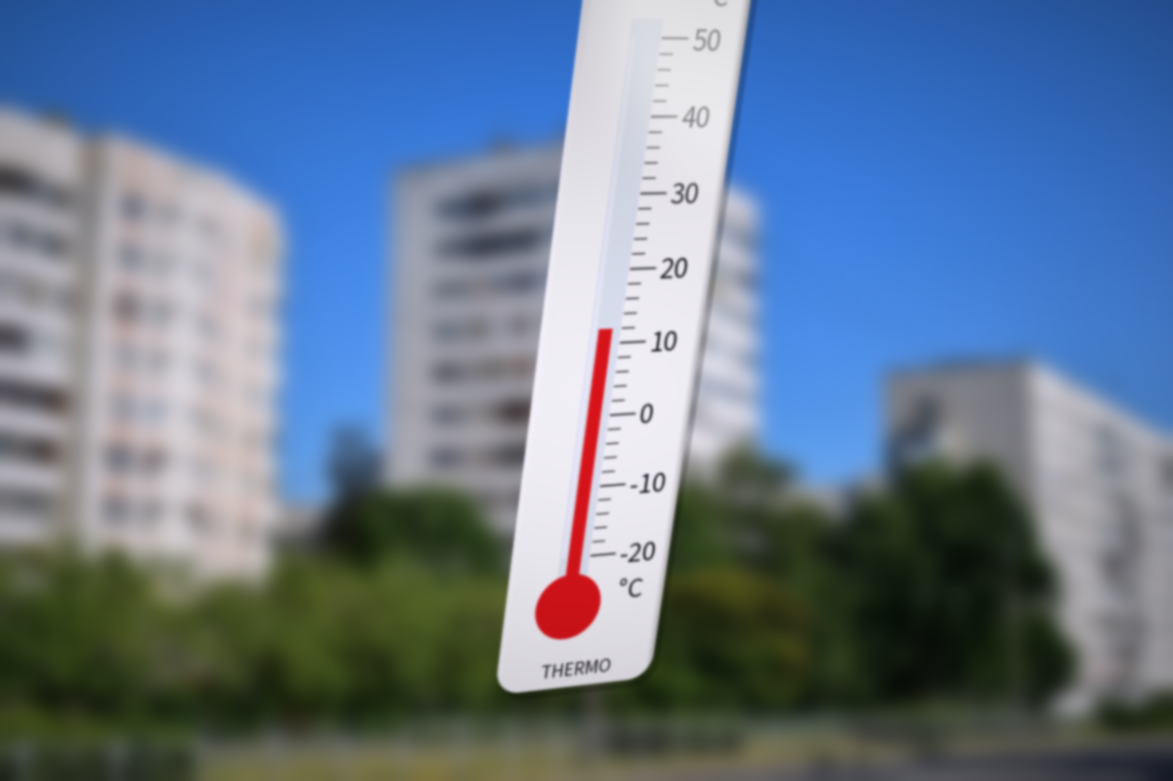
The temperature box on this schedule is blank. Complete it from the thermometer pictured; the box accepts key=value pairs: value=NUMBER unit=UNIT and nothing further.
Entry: value=12 unit=°C
